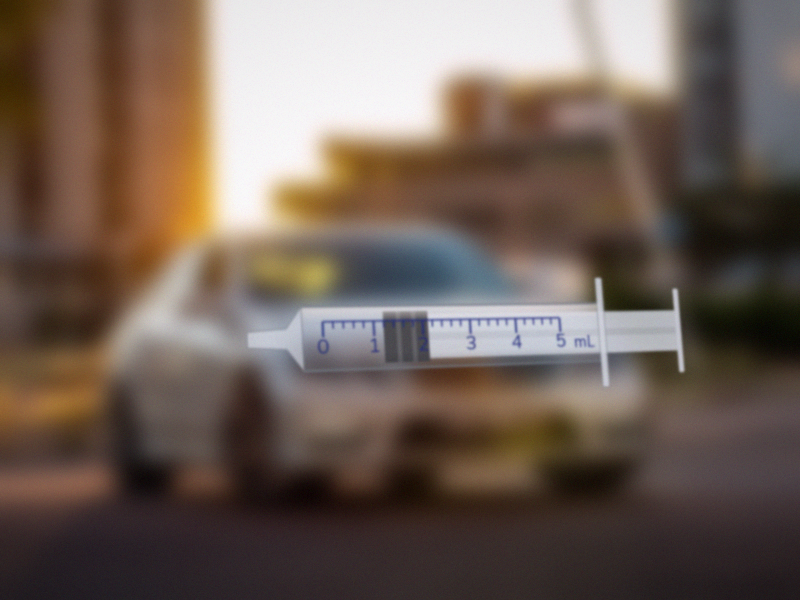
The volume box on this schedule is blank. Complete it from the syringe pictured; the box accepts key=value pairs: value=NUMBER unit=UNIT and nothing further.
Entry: value=1.2 unit=mL
